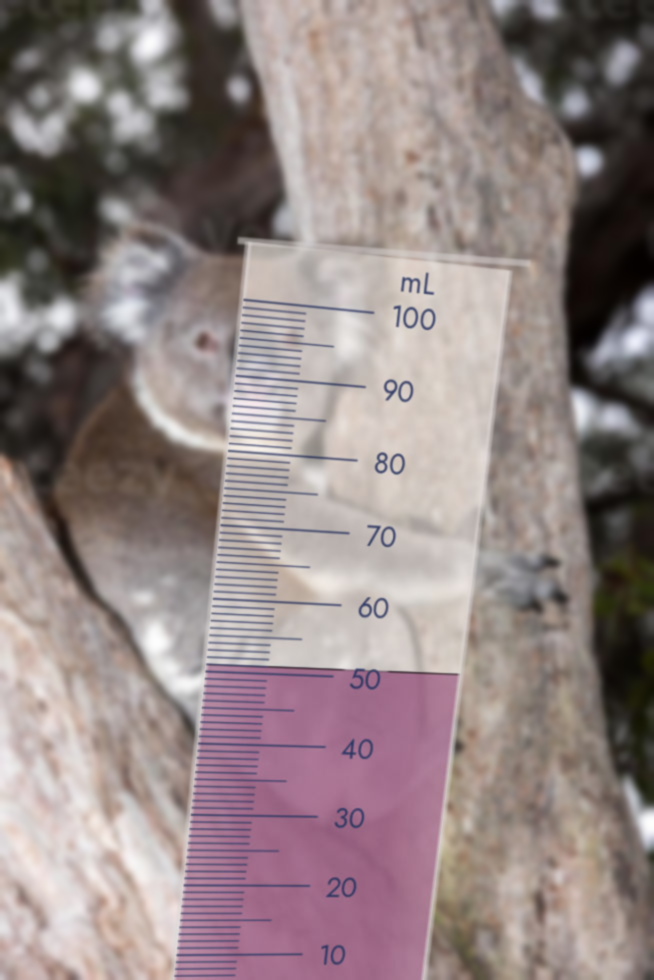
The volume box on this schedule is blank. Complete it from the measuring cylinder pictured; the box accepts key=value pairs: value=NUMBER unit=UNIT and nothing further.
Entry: value=51 unit=mL
